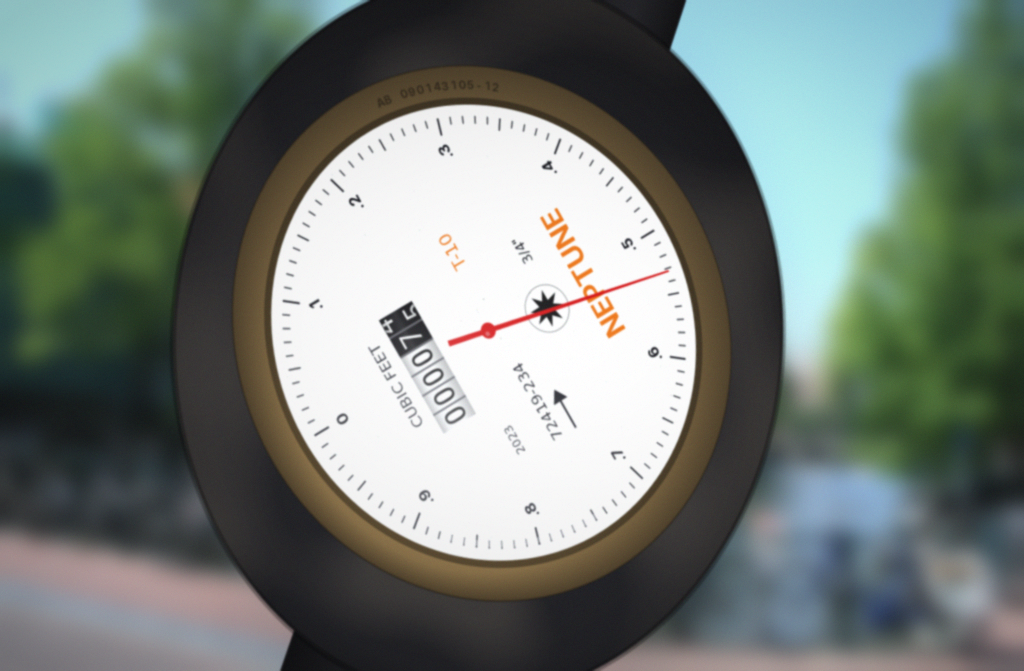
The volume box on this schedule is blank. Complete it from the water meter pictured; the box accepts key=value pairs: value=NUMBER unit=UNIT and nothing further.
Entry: value=74.53 unit=ft³
